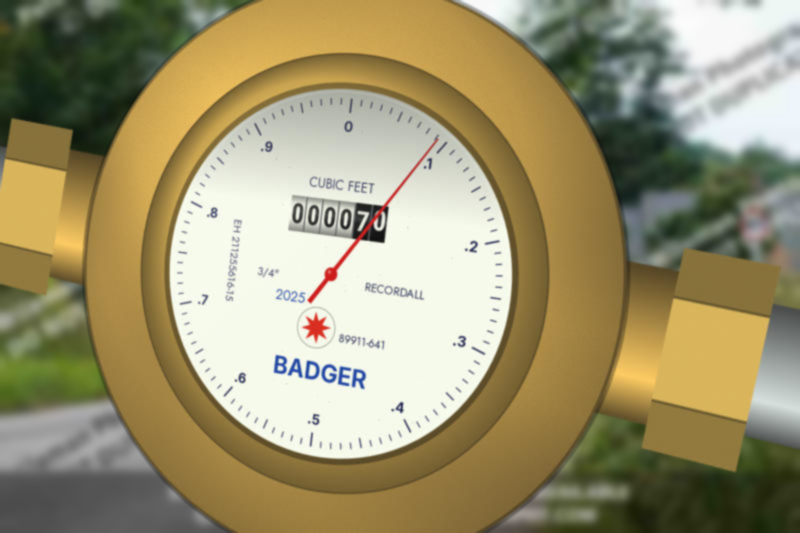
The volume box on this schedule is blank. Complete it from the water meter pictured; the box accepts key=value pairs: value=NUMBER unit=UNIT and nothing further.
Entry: value=70.09 unit=ft³
